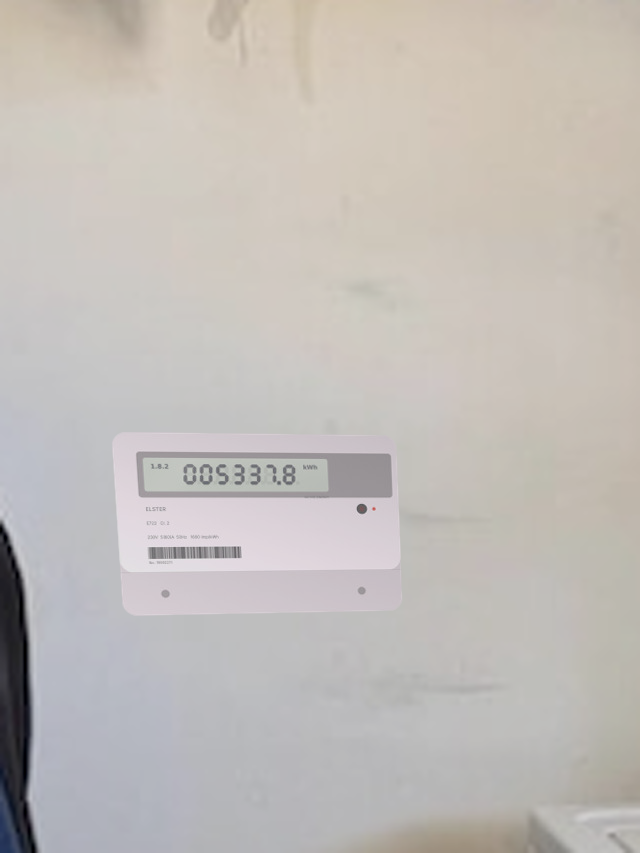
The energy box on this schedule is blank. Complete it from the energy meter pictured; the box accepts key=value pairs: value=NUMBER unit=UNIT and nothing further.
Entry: value=5337.8 unit=kWh
